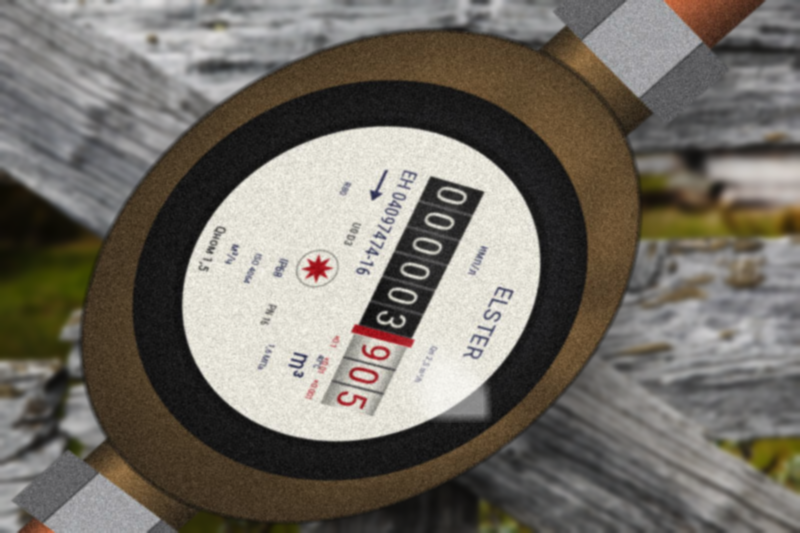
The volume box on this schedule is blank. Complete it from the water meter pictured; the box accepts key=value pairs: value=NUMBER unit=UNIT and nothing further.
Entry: value=3.905 unit=m³
